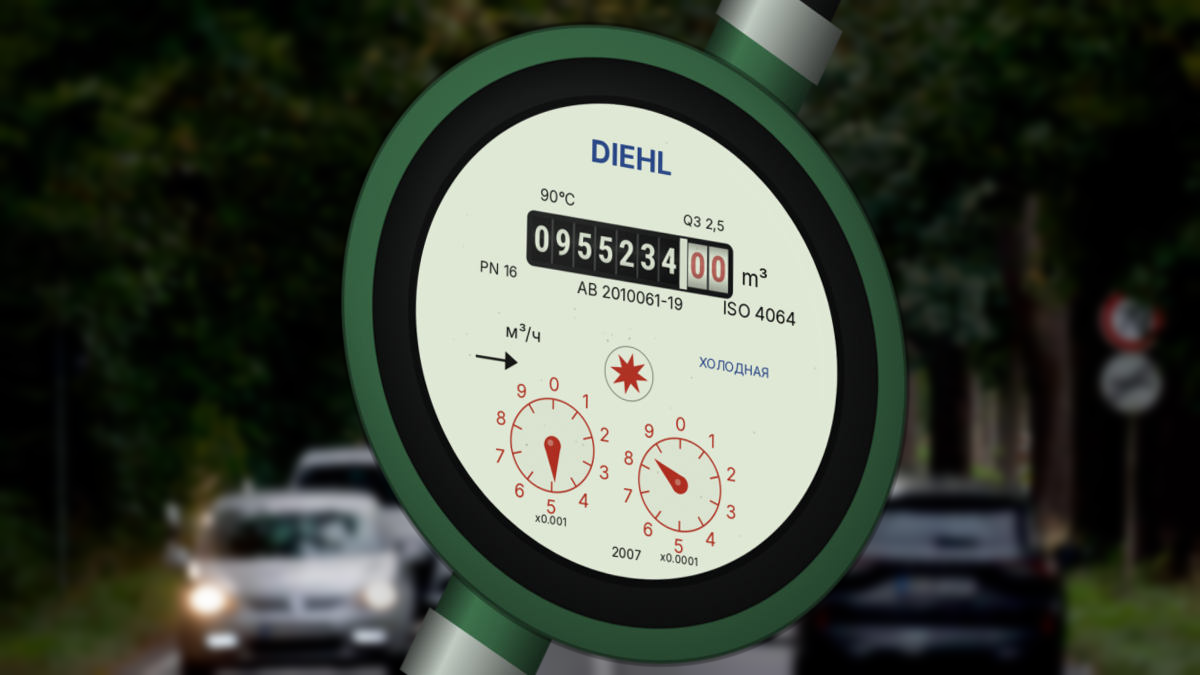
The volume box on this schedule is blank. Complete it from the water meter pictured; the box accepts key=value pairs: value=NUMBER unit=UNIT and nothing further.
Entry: value=955234.0048 unit=m³
